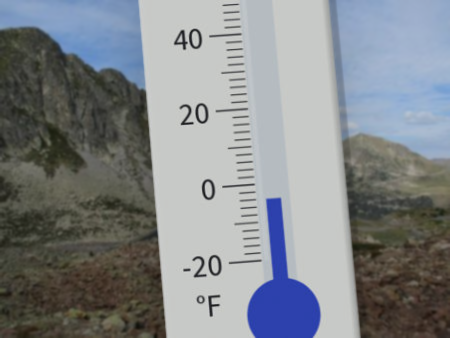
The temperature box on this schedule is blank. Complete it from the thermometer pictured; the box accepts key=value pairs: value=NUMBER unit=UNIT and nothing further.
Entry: value=-4 unit=°F
